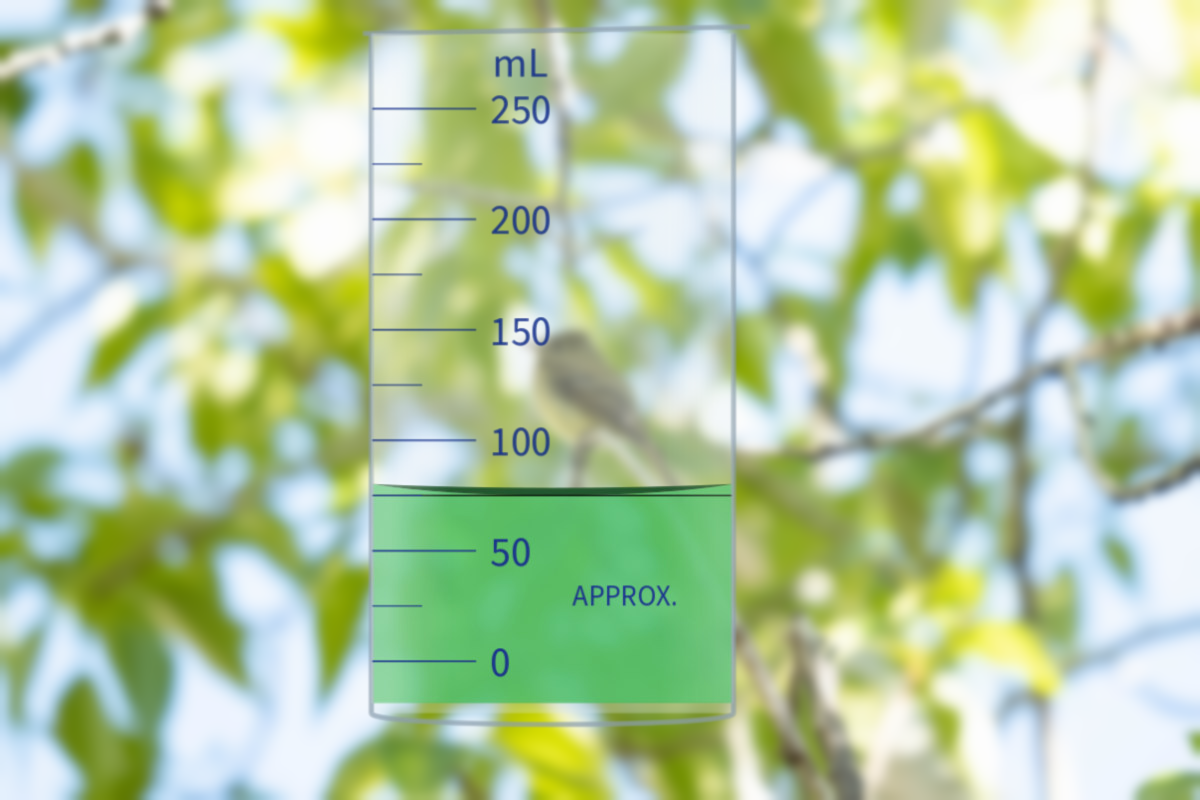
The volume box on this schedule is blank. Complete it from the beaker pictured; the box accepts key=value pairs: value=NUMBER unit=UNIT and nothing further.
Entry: value=75 unit=mL
